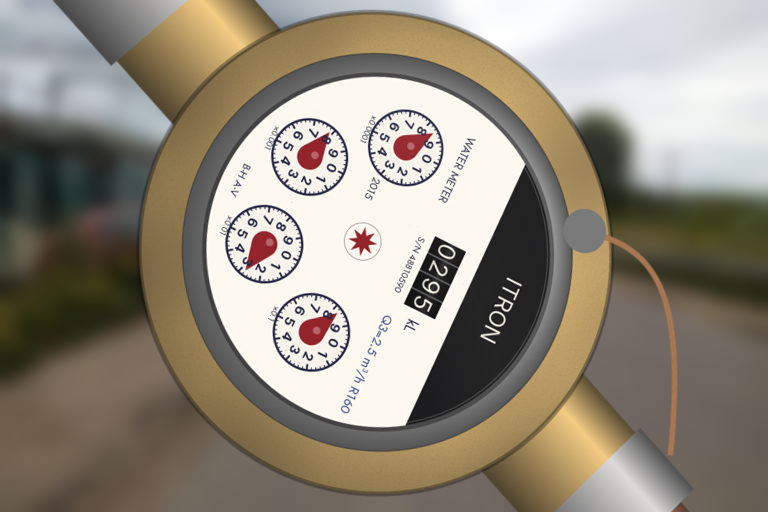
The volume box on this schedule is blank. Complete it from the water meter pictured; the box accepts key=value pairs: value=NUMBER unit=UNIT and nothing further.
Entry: value=295.8278 unit=kL
